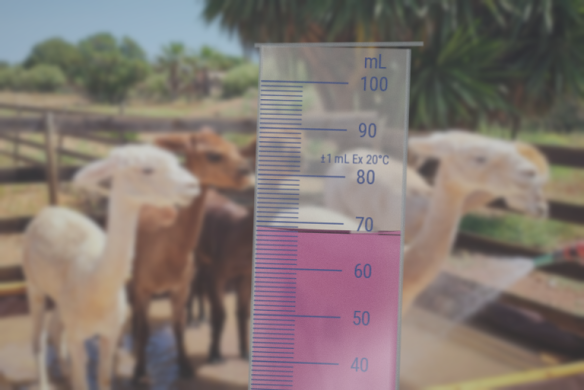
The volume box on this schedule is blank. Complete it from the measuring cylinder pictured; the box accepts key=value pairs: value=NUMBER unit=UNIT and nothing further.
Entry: value=68 unit=mL
